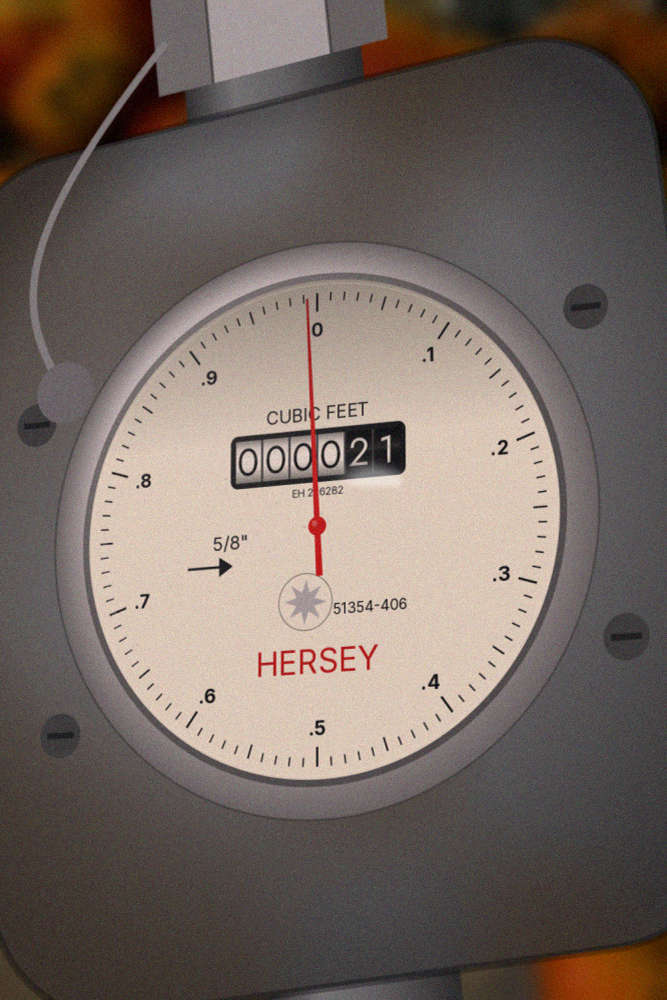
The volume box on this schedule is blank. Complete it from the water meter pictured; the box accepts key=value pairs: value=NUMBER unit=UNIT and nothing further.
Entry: value=20.99 unit=ft³
